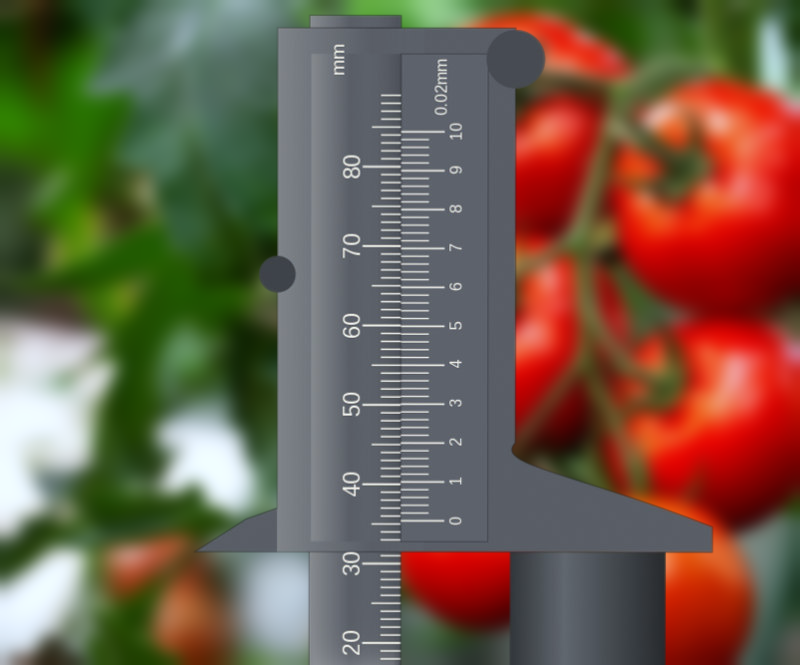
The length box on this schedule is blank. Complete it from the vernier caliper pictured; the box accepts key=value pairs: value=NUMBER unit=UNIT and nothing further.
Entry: value=35.4 unit=mm
